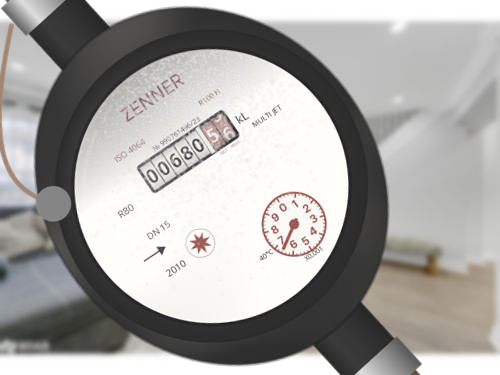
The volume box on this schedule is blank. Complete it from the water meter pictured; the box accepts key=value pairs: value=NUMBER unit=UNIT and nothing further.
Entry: value=680.556 unit=kL
